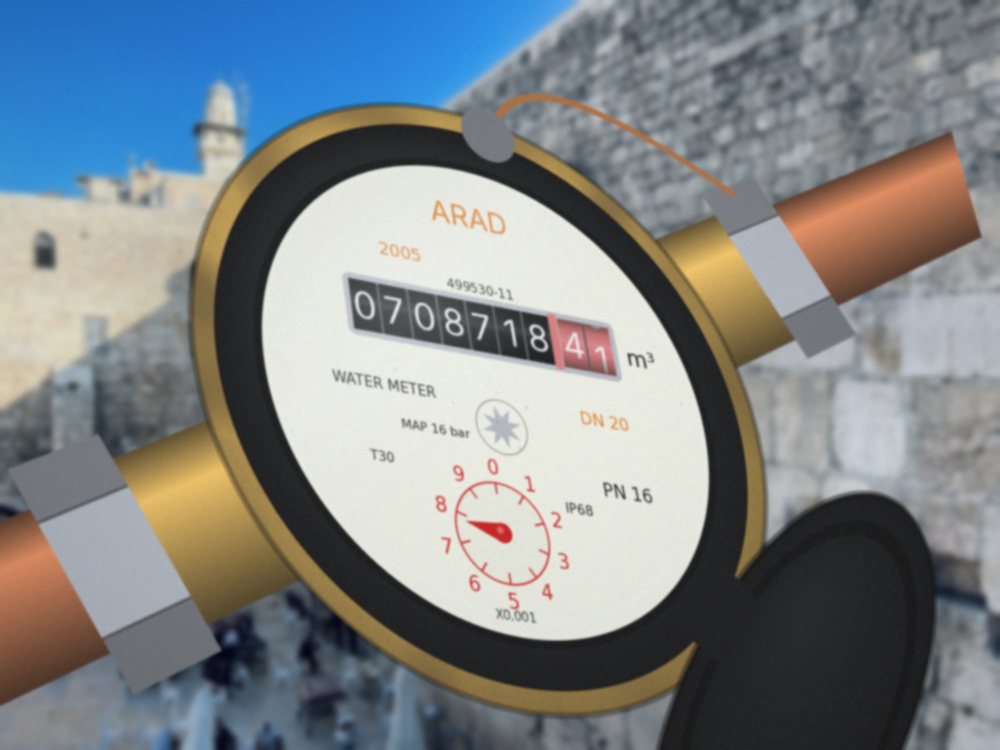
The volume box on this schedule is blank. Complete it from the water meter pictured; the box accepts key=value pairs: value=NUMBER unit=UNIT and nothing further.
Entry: value=708718.407 unit=m³
